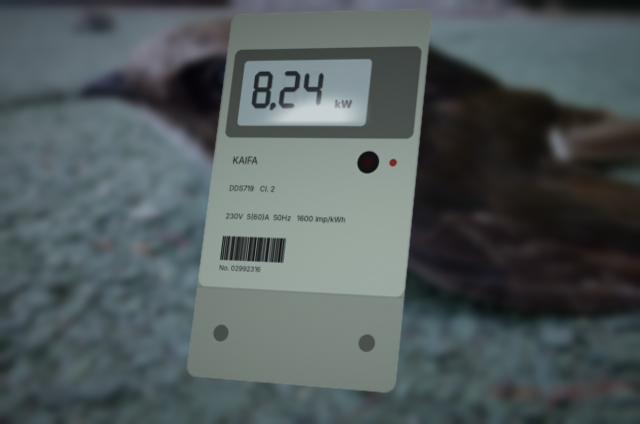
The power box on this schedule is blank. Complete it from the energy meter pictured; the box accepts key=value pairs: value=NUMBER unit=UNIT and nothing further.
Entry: value=8.24 unit=kW
